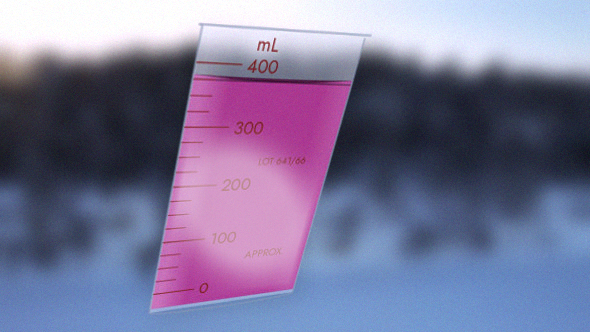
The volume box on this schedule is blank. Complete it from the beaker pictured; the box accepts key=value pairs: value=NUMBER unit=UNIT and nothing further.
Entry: value=375 unit=mL
